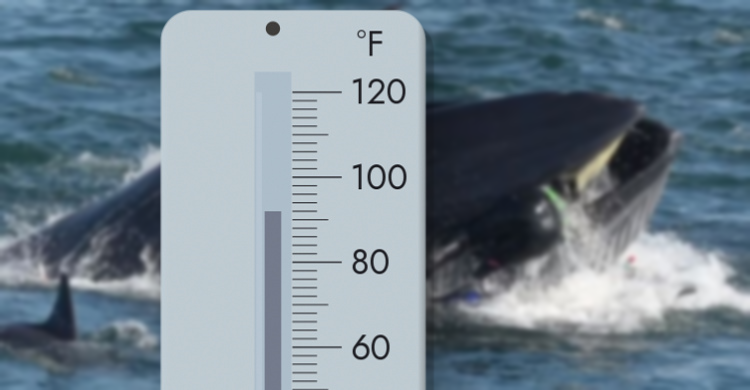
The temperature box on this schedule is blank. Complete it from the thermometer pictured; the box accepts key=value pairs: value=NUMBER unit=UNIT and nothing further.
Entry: value=92 unit=°F
